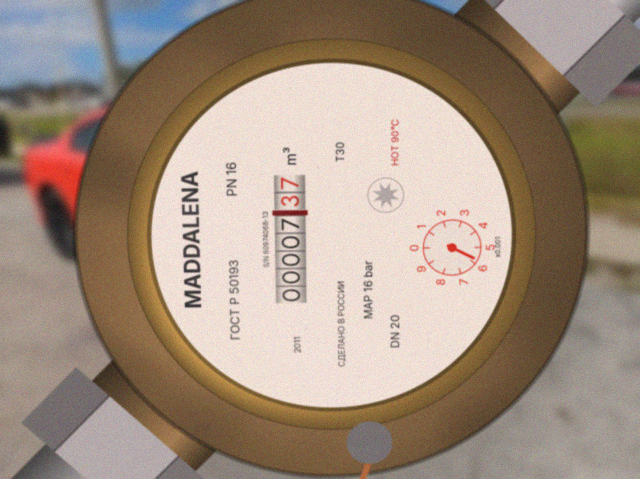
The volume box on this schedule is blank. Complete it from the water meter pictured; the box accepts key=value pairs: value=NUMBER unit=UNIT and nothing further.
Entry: value=7.375 unit=m³
